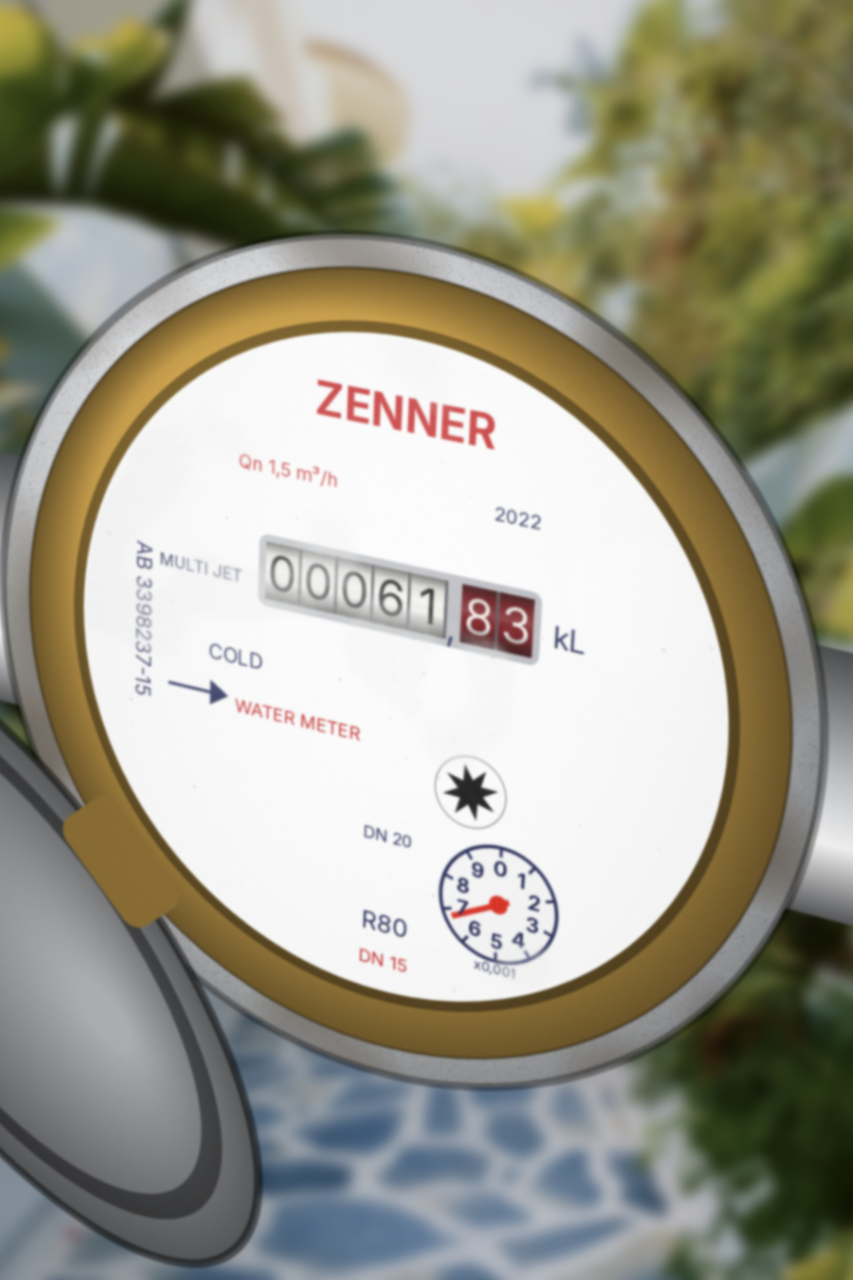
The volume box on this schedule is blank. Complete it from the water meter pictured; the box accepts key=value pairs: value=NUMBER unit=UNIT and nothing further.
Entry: value=61.836 unit=kL
